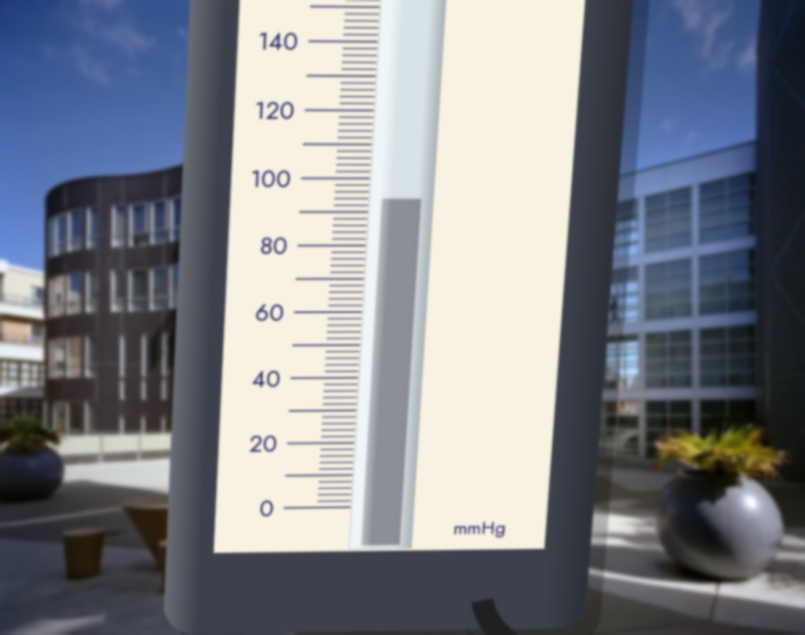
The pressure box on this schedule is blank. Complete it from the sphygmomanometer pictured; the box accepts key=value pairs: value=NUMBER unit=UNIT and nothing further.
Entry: value=94 unit=mmHg
